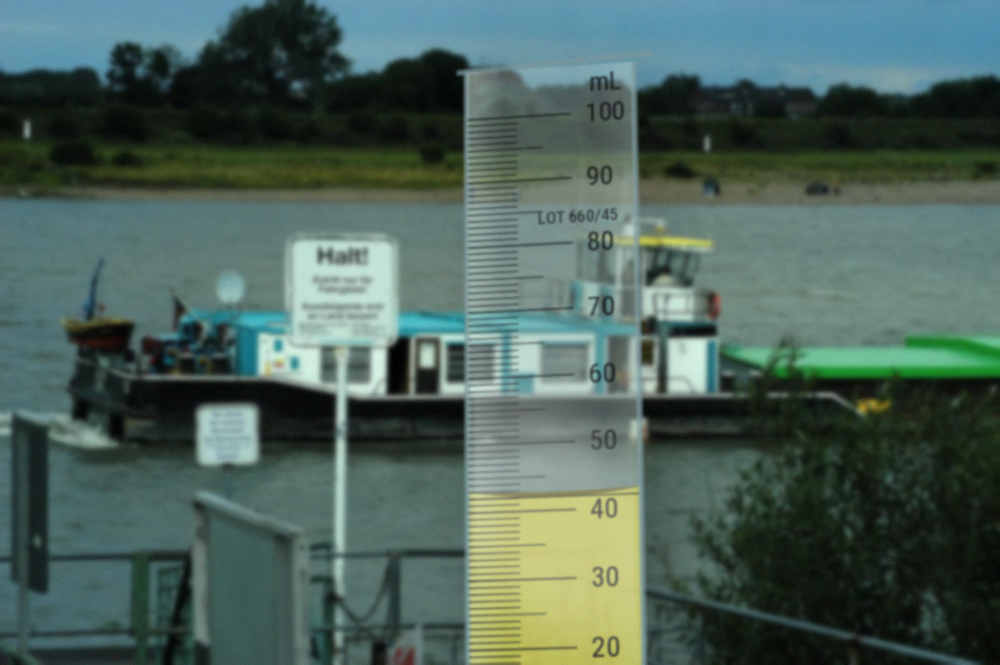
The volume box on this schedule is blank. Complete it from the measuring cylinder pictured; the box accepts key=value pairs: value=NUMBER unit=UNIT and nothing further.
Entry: value=42 unit=mL
